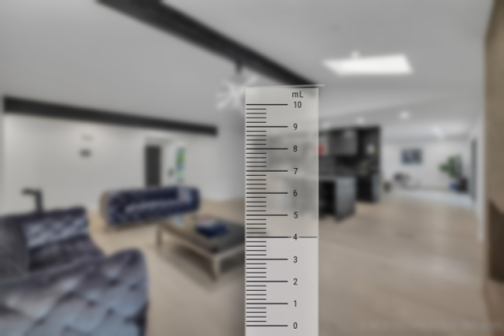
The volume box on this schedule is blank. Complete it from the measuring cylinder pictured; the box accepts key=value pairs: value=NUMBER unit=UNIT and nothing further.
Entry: value=4 unit=mL
